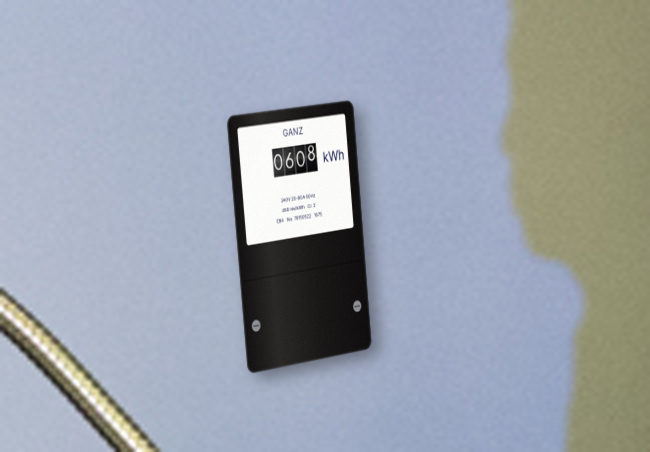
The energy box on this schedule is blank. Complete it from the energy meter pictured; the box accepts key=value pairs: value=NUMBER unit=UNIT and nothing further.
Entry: value=608 unit=kWh
